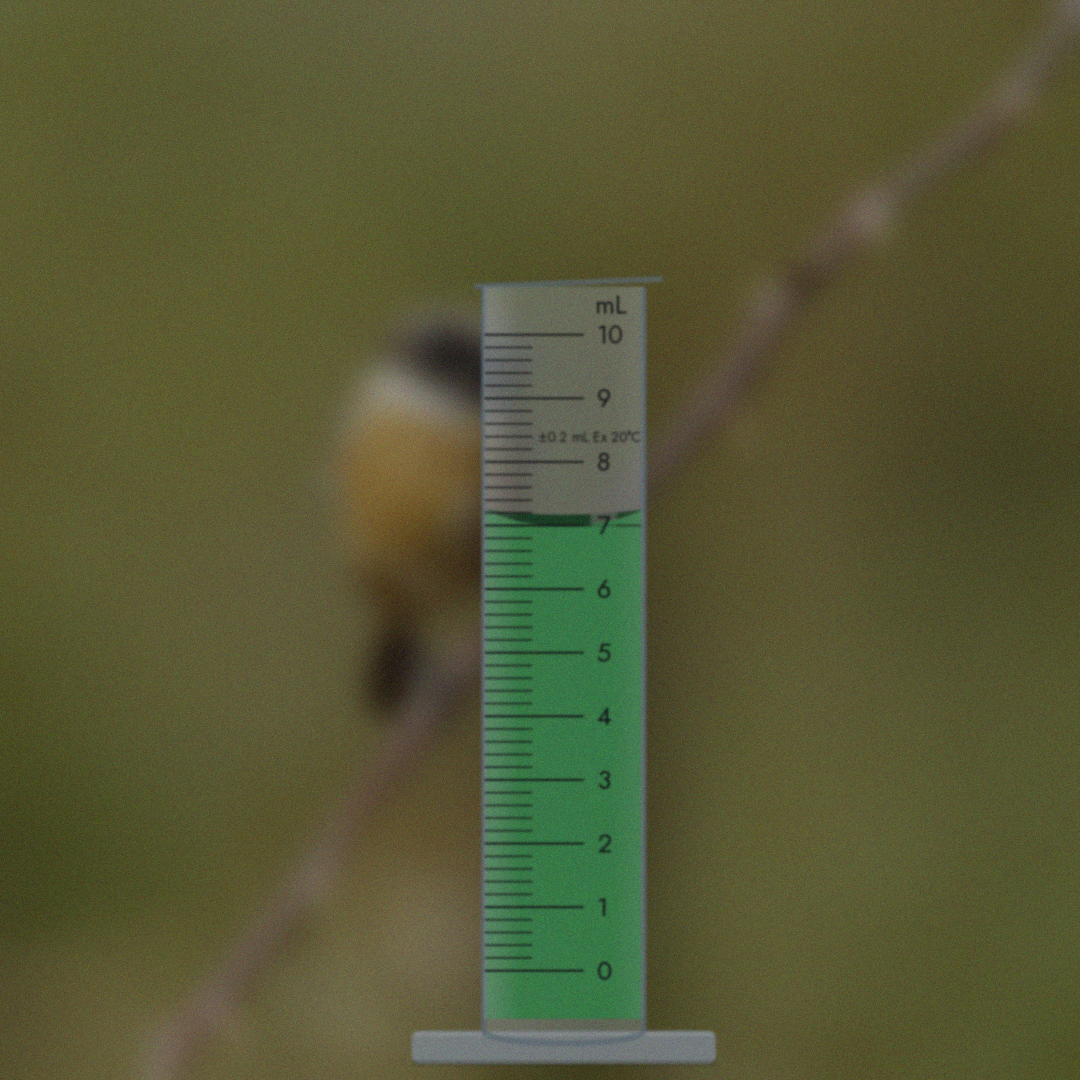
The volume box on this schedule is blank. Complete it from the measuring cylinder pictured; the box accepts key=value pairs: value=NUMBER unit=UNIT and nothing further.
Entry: value=7 unit=mL
